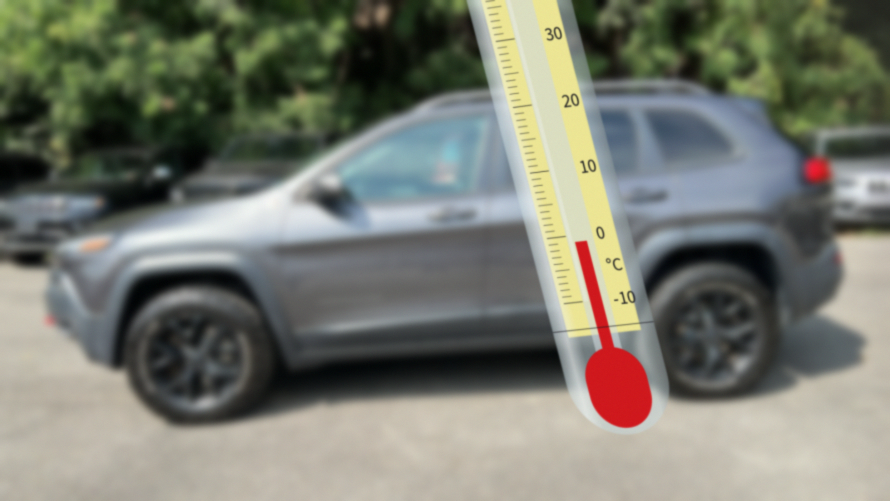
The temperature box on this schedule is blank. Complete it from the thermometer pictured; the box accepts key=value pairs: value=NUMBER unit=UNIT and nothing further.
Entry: value=-1 unit=°C
